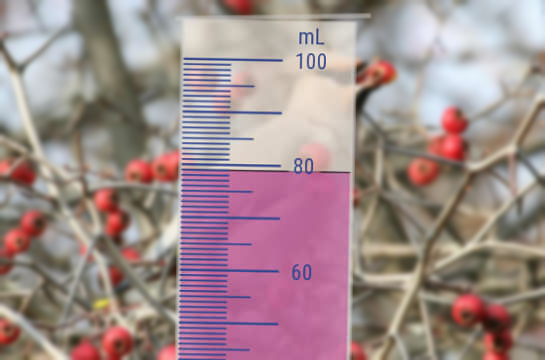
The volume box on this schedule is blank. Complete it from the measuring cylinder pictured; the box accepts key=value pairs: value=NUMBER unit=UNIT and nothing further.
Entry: value=79 unit=mL
